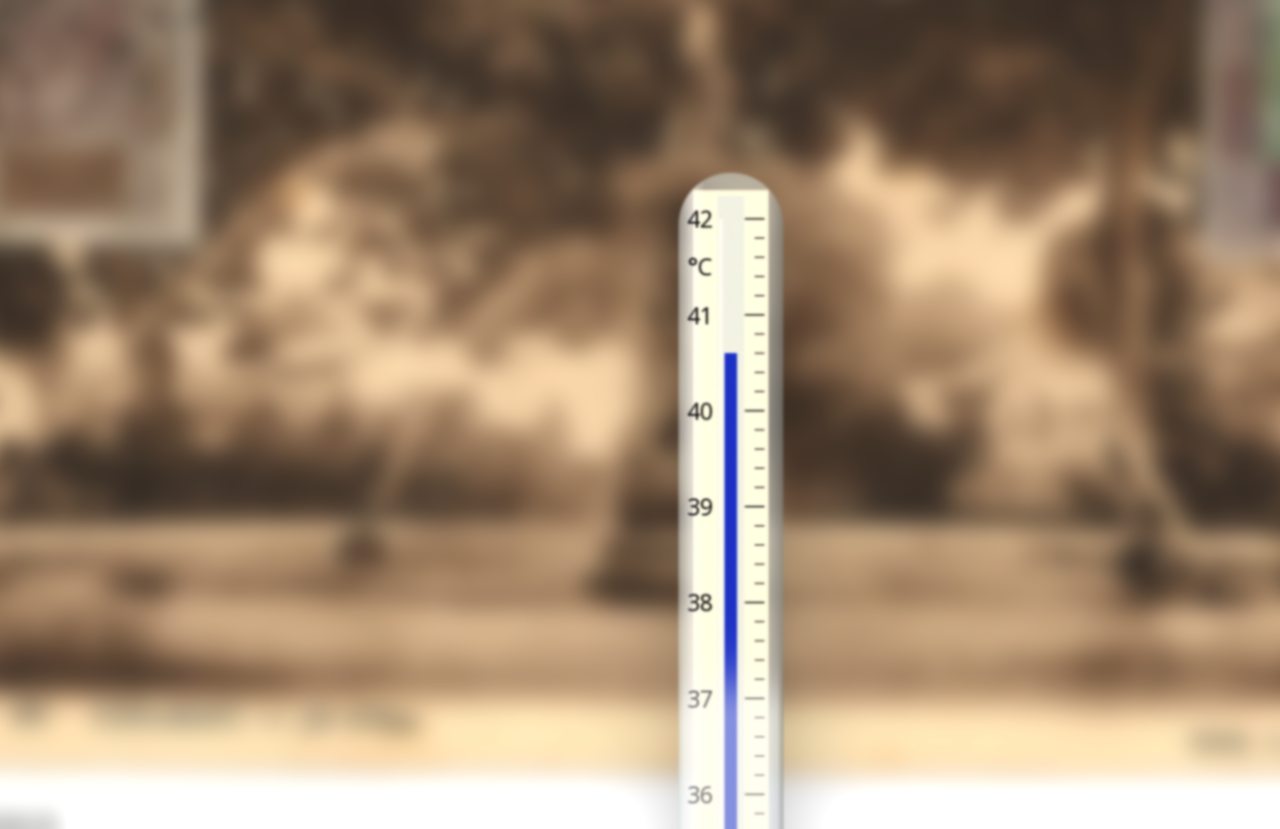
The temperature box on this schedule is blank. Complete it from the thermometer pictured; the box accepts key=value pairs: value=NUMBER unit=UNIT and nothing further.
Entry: value=40.6 unit=°C
